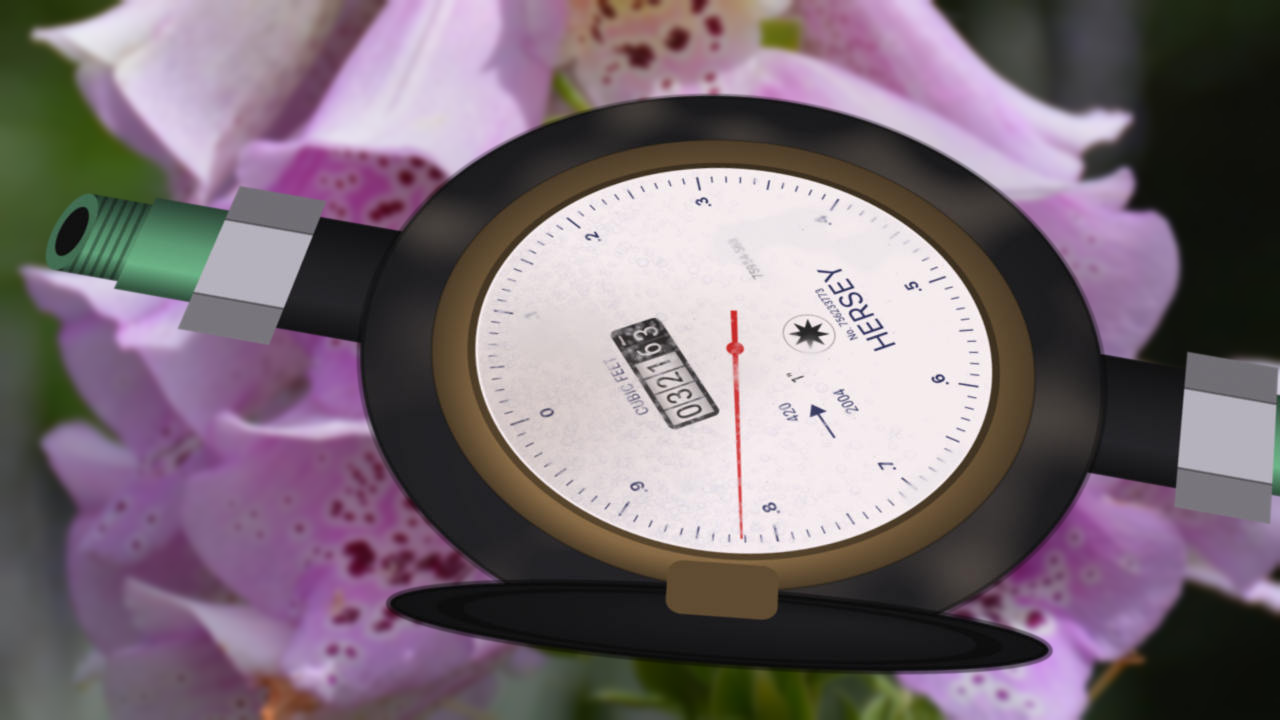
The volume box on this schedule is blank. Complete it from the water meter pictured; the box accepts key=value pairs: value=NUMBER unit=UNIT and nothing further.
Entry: value=32162.82 unit=ft³
